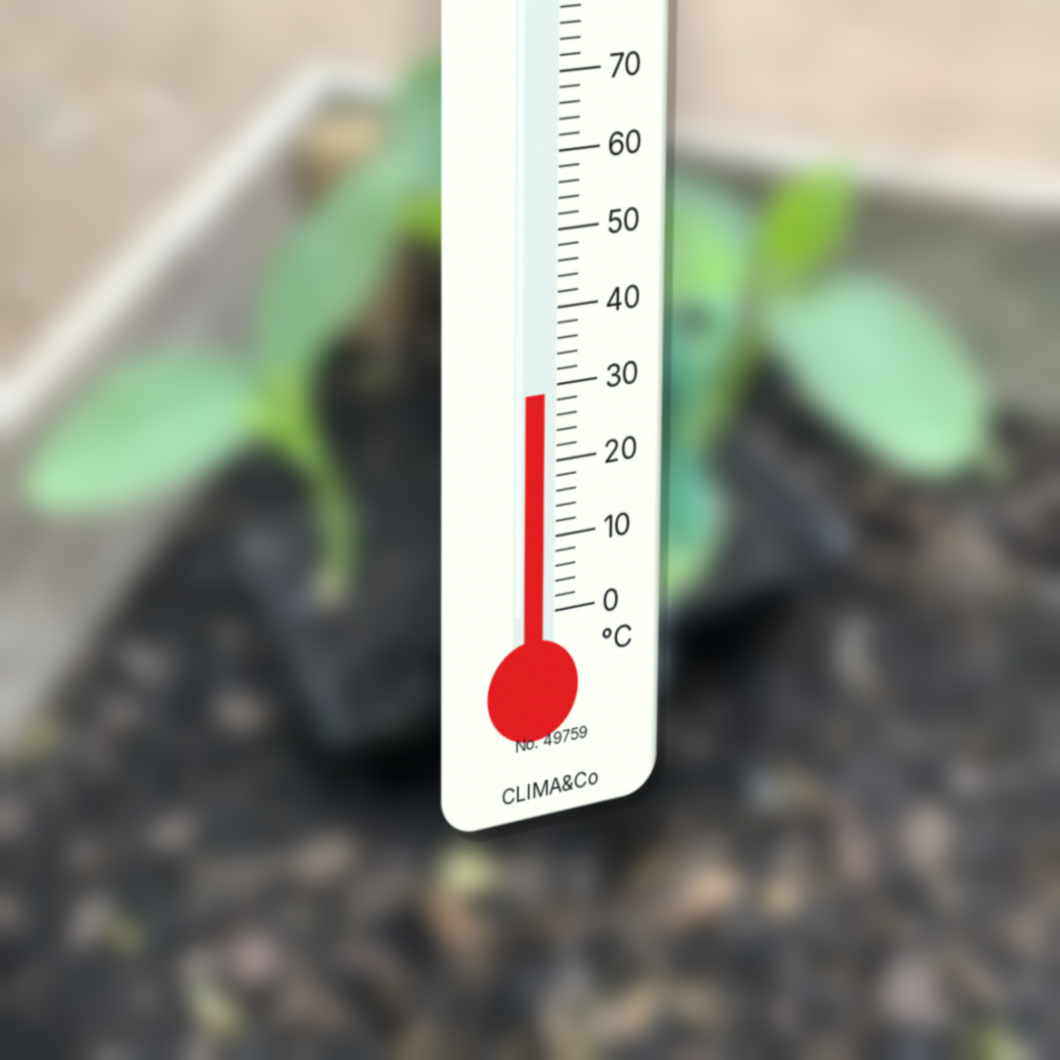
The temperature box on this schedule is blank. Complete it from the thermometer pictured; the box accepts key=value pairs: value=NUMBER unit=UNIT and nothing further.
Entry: value=29 unit=°C
